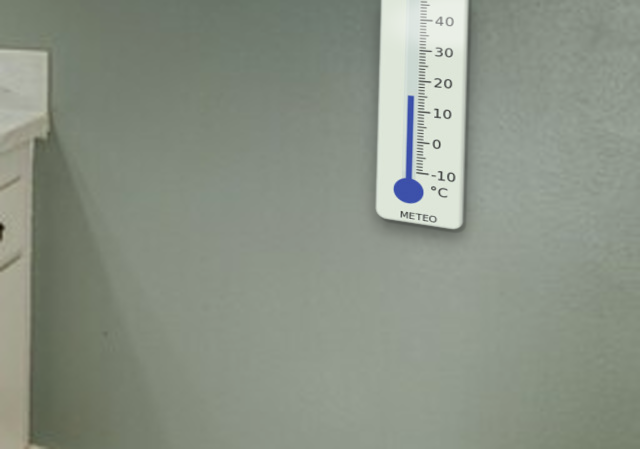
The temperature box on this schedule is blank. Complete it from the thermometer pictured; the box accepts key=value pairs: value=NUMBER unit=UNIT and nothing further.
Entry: value=15 unit=°C
